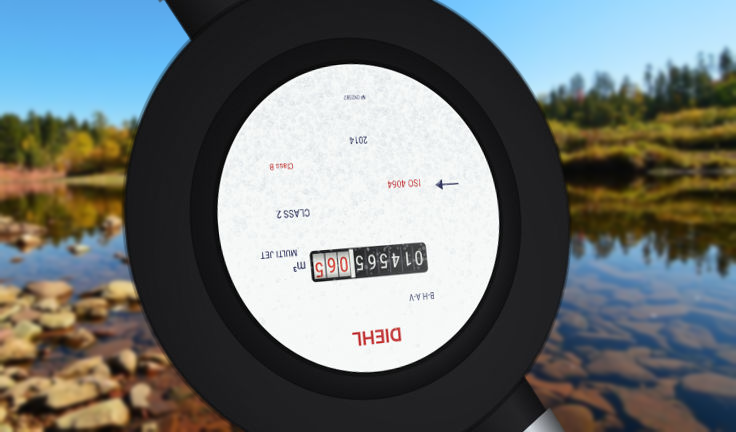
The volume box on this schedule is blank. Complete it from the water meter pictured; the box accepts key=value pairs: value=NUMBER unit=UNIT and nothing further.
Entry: value=14565.065 unit=m³
